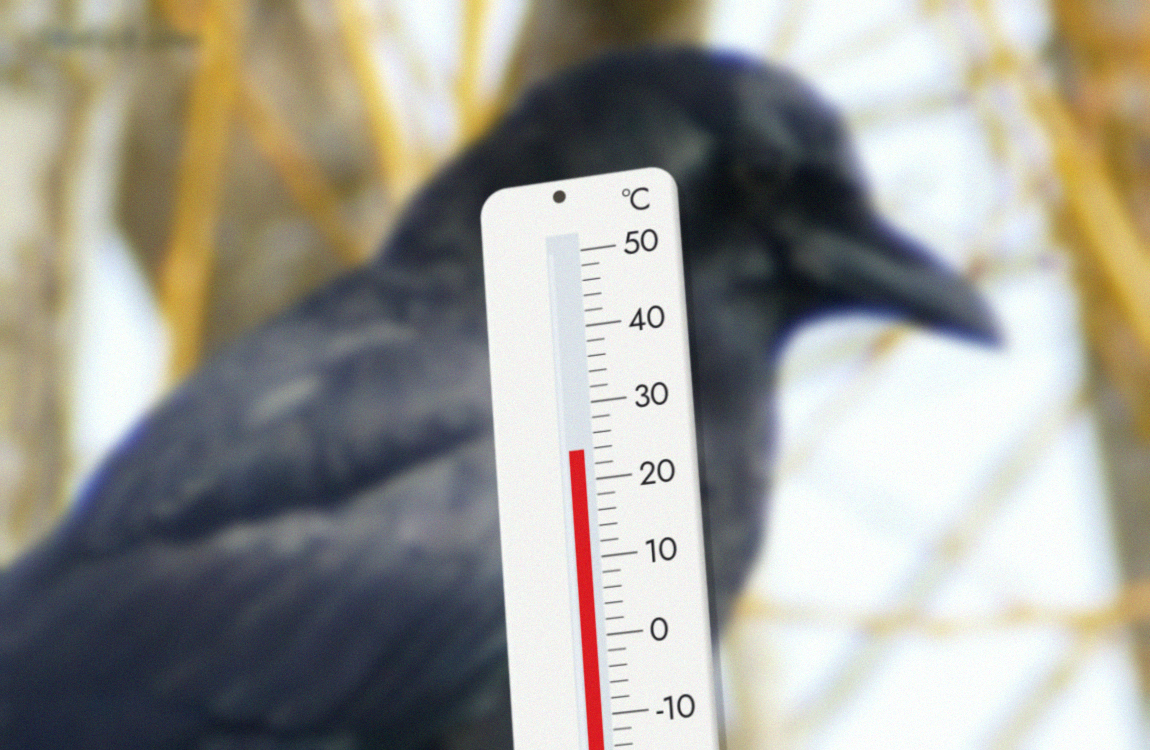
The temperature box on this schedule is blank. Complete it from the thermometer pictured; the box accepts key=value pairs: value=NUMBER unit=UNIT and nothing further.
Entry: value=24 unit=°C
